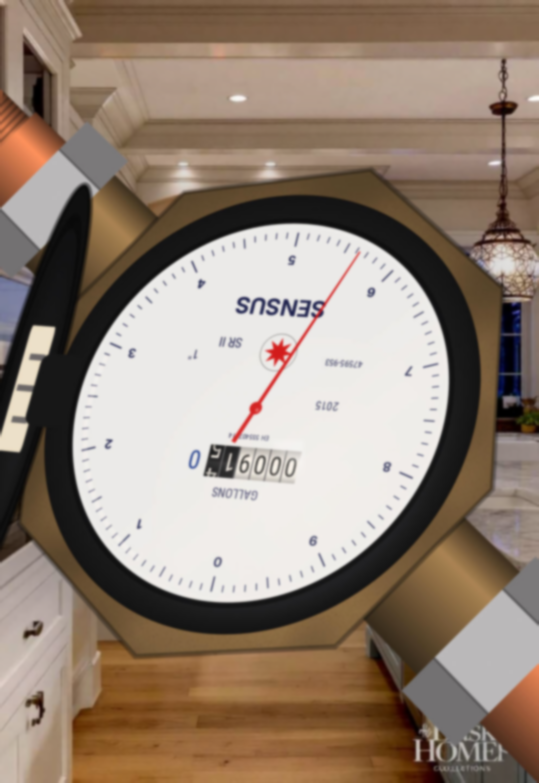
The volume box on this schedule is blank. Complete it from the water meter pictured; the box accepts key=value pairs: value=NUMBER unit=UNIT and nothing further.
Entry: value=9145.6 unit=gal
